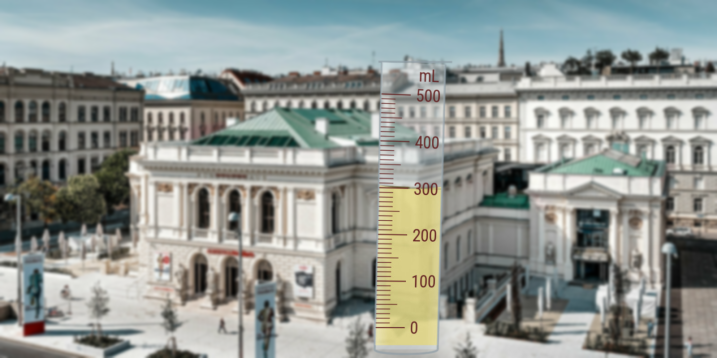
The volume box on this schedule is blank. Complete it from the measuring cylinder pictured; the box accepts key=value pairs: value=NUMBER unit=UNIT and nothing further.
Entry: value=300 unit=mL
